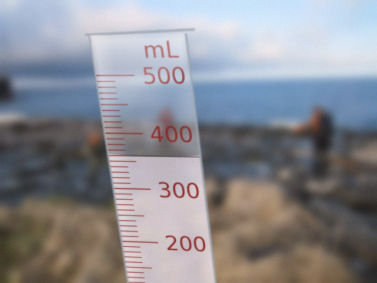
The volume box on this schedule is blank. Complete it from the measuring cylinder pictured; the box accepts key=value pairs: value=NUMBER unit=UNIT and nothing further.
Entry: value=360 unit=mL
